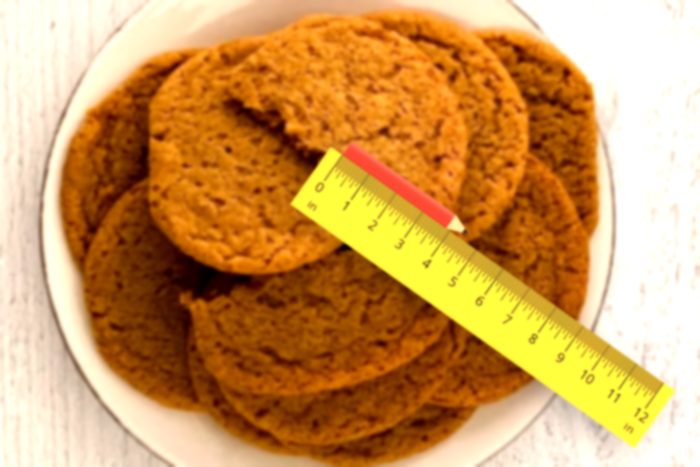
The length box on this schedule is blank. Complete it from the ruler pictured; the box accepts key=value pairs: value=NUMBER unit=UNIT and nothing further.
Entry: value=4.5 unit=in
